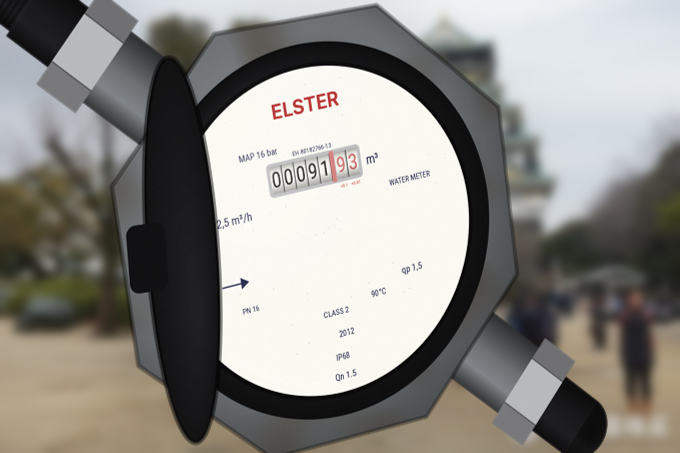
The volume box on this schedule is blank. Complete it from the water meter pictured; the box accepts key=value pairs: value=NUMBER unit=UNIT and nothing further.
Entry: value=91.93 unit=m³
